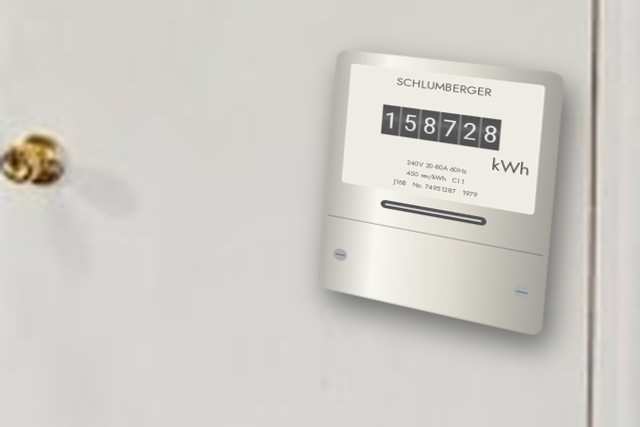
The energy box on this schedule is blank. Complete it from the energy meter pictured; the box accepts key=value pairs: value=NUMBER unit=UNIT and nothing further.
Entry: value=158728 unit=kWh
